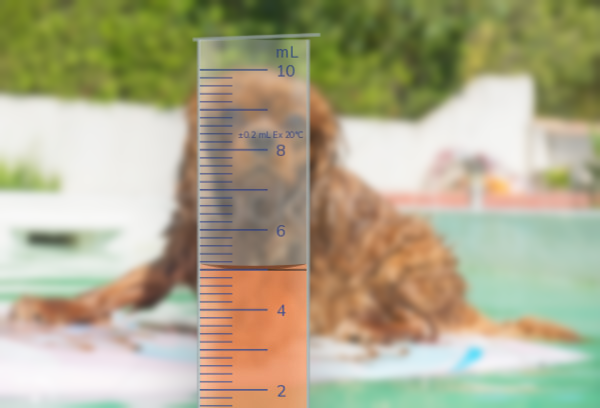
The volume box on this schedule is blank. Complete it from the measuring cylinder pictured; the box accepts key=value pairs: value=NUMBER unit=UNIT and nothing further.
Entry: value=5 unit=mL
